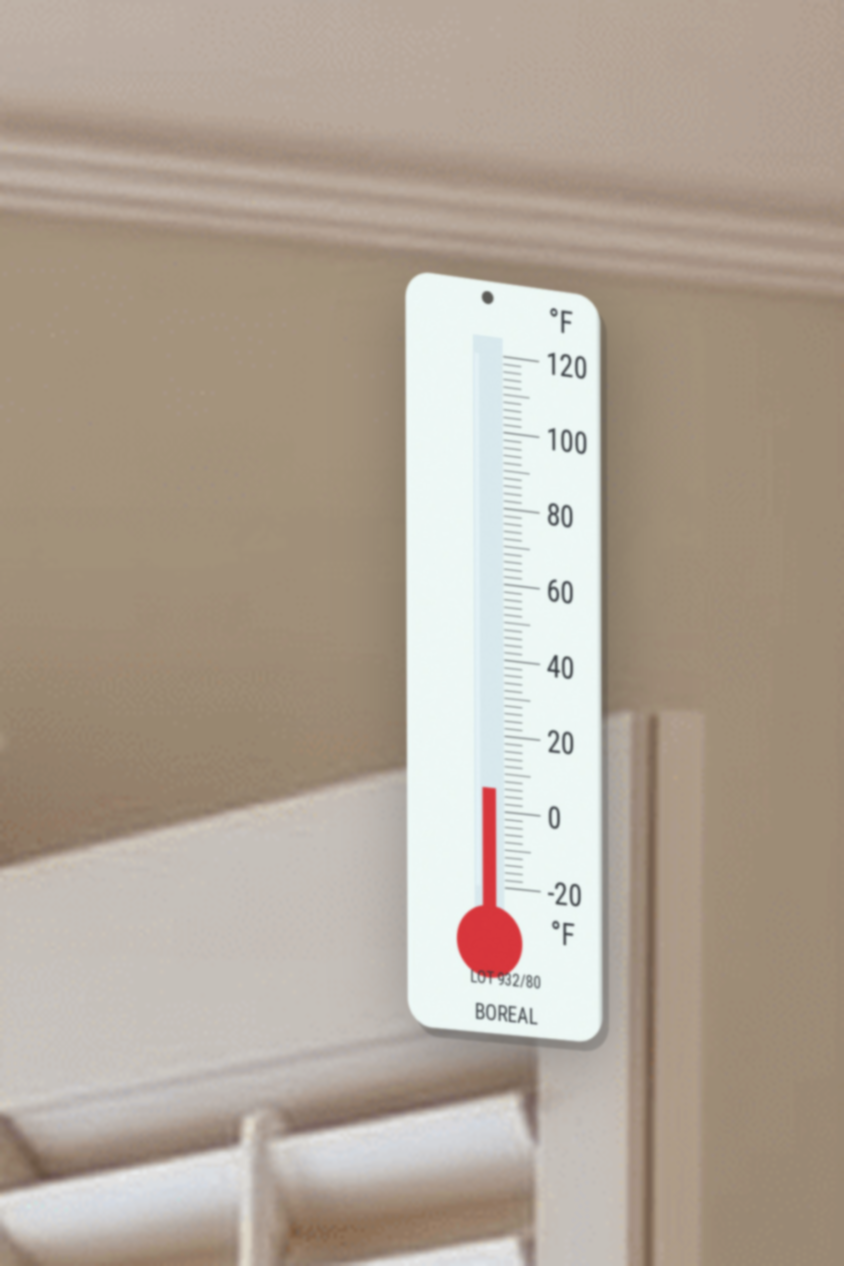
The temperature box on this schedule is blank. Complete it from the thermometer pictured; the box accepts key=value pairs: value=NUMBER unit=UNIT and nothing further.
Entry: value=6 unit=°F
